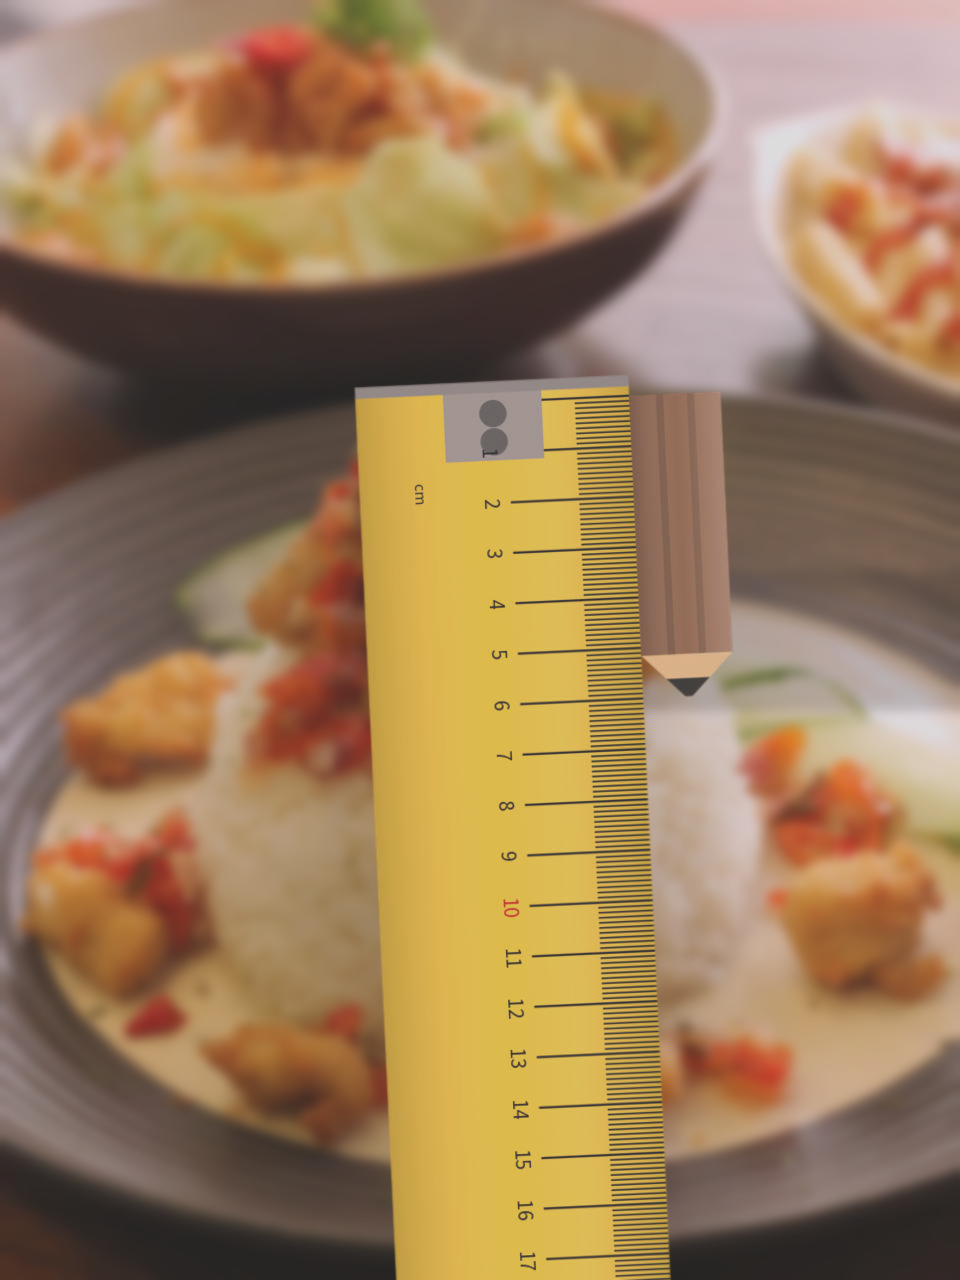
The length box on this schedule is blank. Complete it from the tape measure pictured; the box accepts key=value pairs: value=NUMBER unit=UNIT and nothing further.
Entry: value=6 unit=cm
